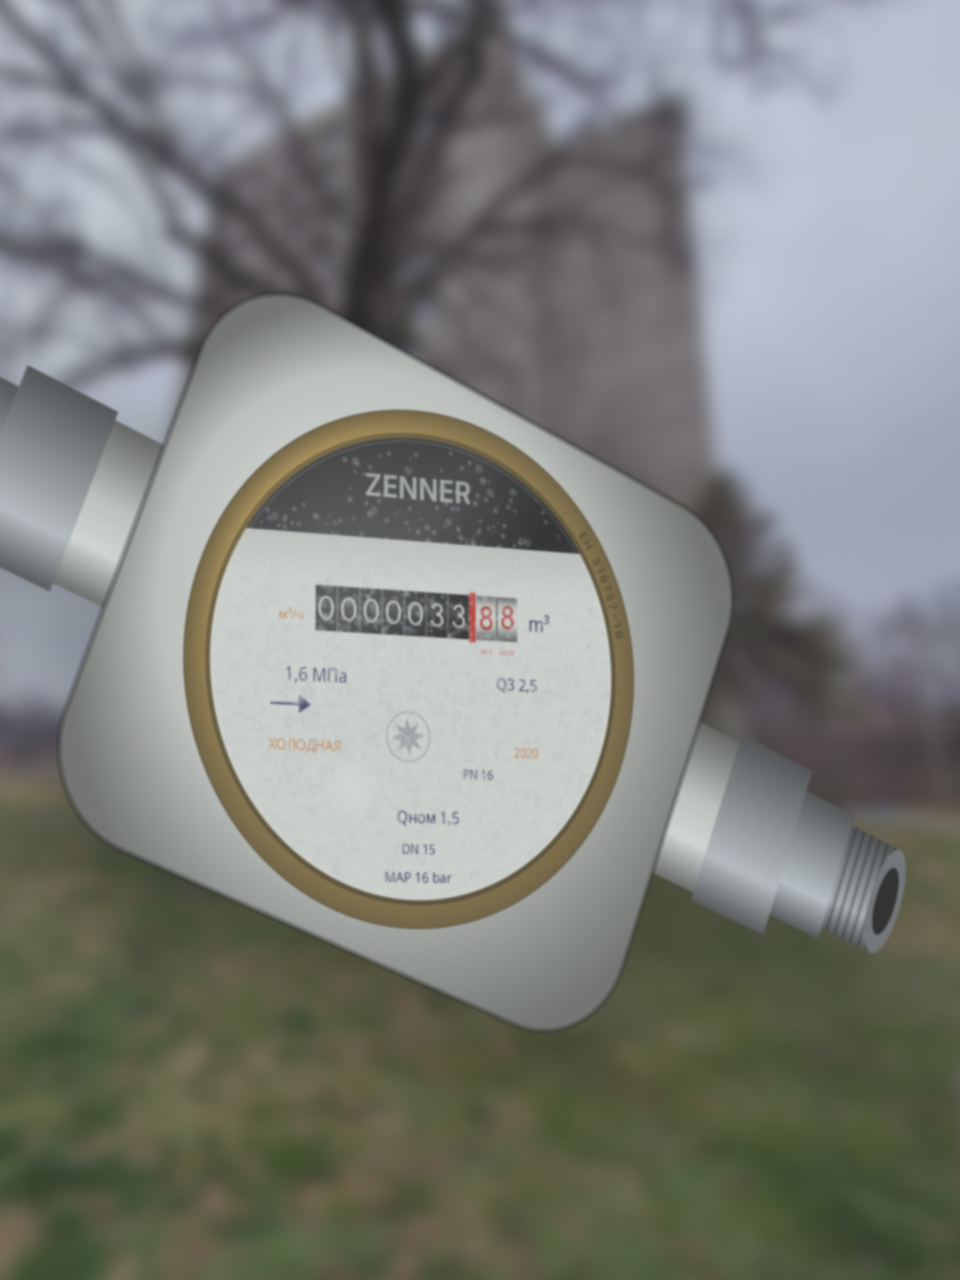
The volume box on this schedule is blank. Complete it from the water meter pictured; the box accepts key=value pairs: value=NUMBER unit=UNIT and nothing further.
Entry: value=33.88 unit=m³
